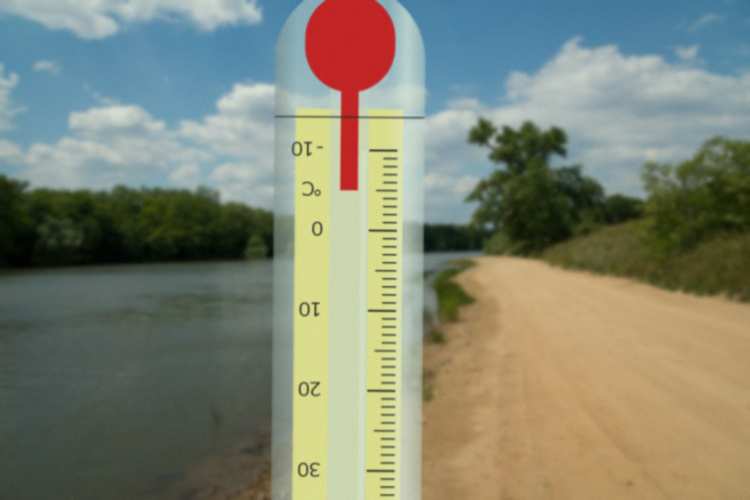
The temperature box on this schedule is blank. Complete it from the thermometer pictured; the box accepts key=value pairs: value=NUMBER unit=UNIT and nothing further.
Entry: value=-5 unit=°C
